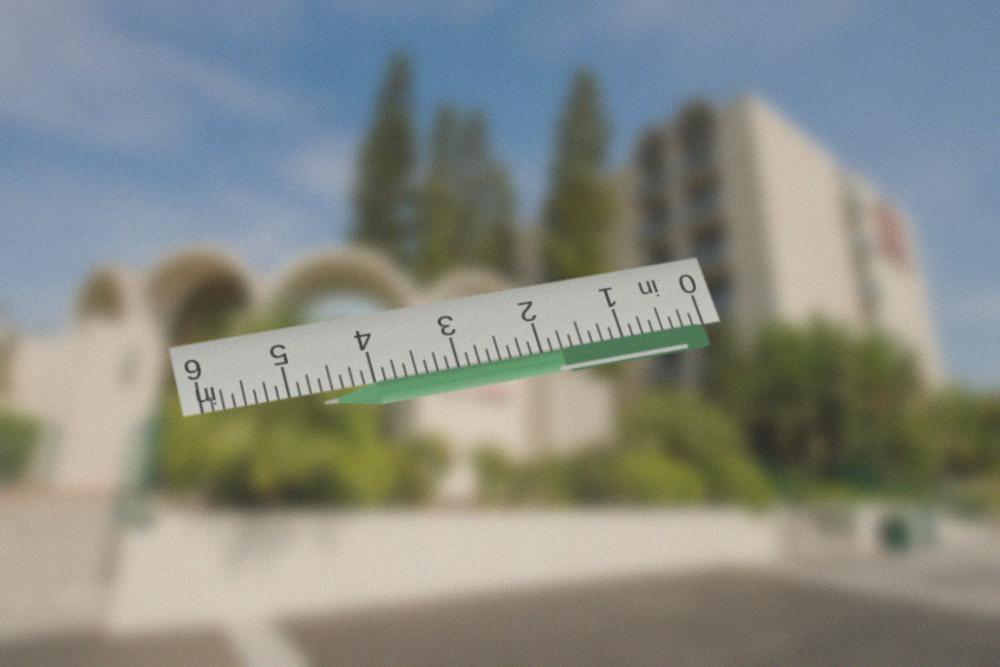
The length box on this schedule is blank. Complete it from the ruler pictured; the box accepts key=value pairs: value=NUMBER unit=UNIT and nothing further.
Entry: value=4.625 unit=in
